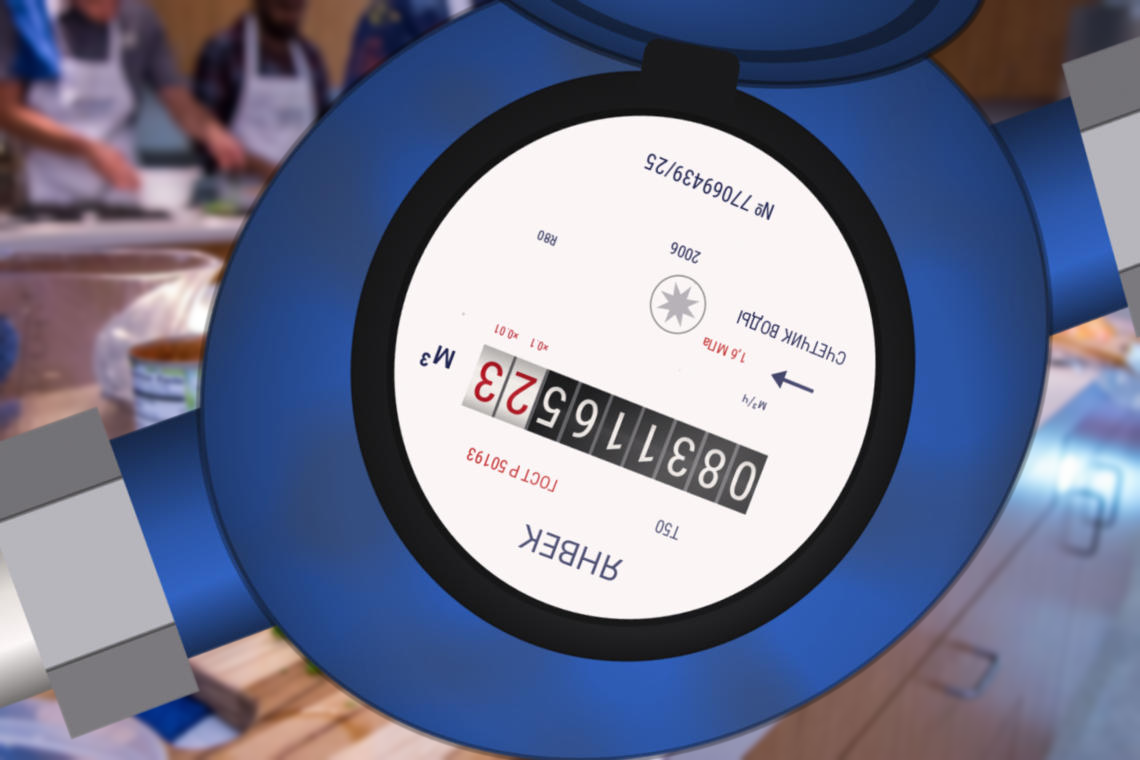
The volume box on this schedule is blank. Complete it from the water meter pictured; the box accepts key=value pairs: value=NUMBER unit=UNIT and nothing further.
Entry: value=831165.23 unit=m³
